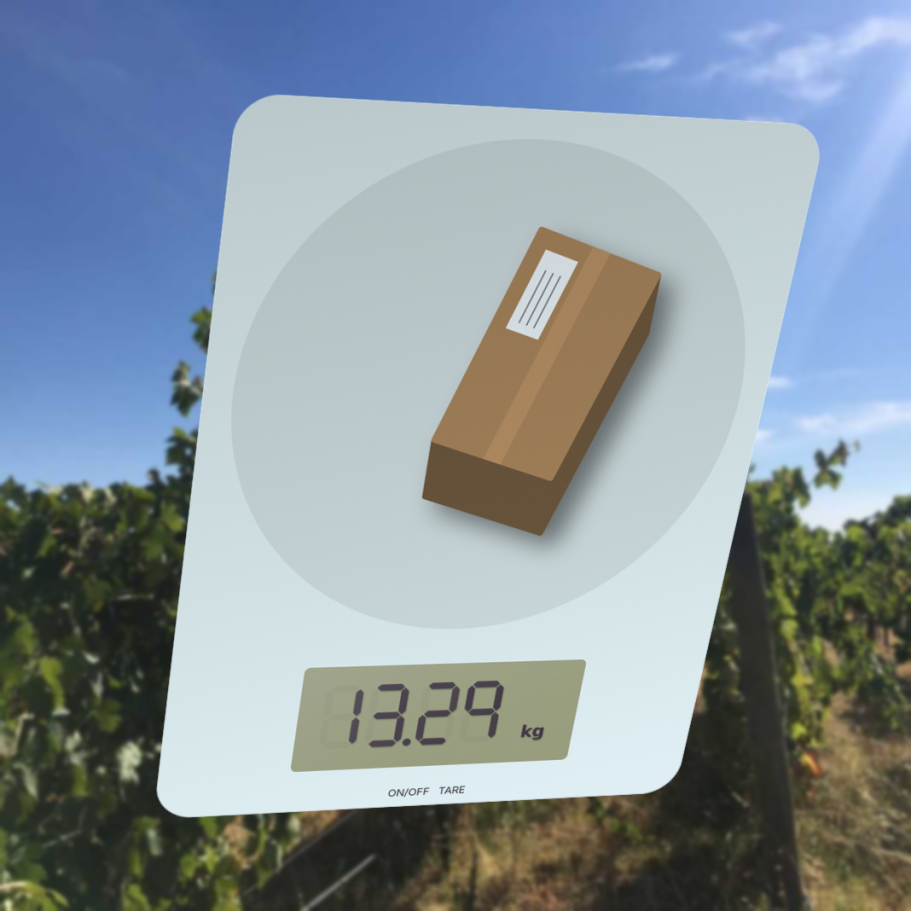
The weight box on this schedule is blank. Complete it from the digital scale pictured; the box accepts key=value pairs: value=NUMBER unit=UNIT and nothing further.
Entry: value=13.29 unit=kg
